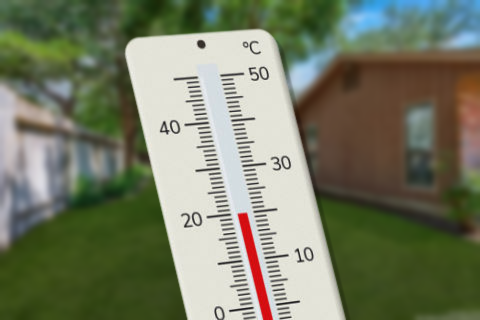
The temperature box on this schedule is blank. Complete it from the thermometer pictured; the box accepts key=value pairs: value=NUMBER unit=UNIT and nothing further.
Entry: value=20 unit=°C
